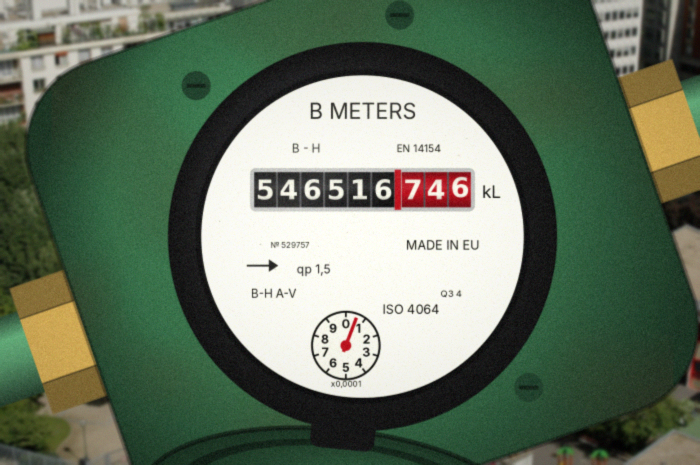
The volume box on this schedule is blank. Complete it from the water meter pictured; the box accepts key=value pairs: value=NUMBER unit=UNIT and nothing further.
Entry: value=546516.7460 unit=kL
